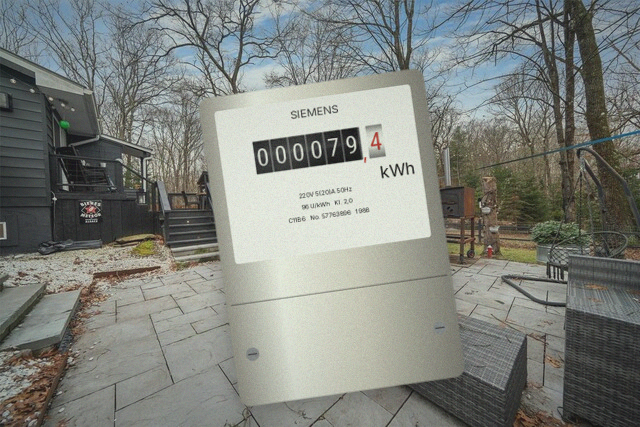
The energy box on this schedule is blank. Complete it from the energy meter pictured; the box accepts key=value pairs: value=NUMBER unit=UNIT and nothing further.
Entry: value=79.4 unit=kWh
